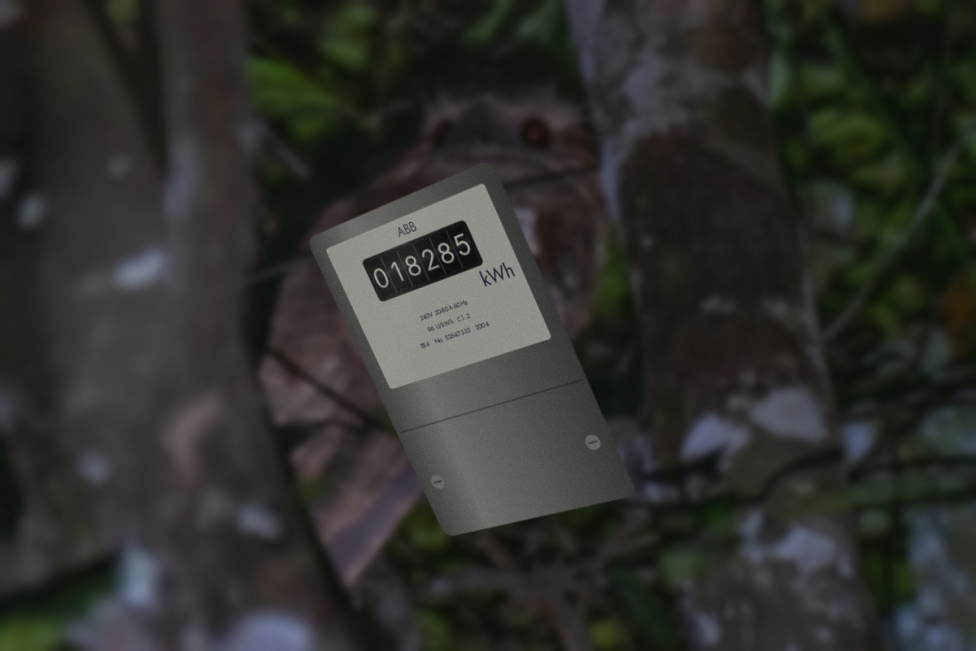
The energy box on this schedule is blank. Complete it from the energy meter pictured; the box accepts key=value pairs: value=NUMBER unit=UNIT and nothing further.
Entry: value=18285 unit=kWh
